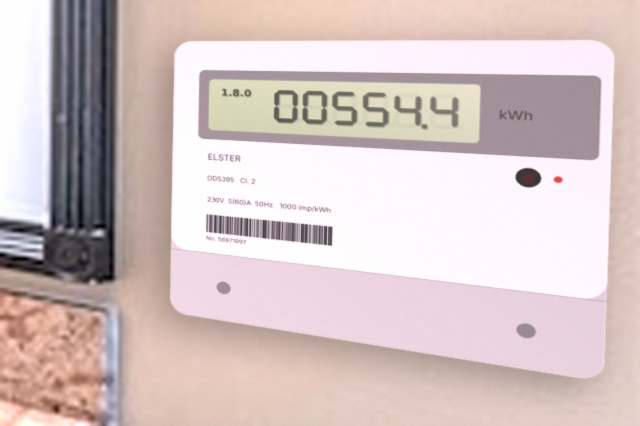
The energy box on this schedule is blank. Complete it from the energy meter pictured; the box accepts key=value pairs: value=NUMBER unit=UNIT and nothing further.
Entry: value=554.4 unit=kWh
